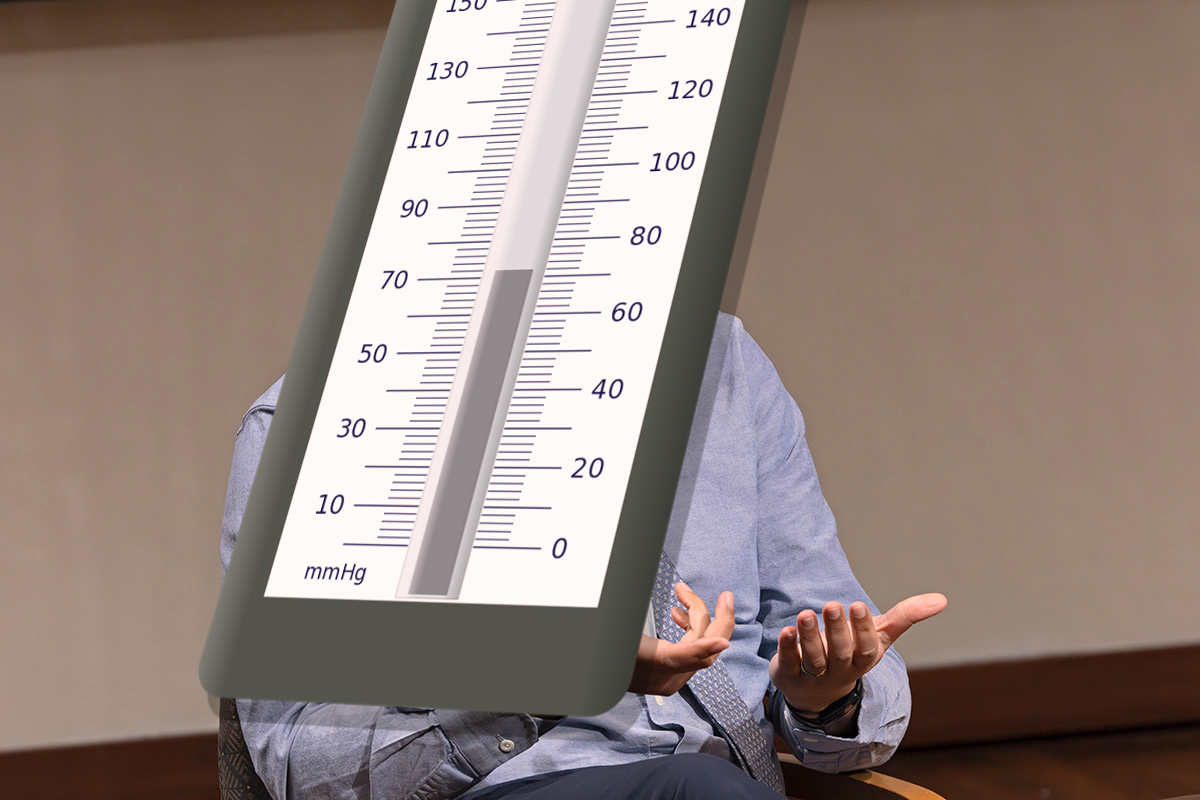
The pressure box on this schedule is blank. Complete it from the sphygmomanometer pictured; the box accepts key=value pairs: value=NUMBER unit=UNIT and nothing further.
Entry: value=72 unit=mmHg
